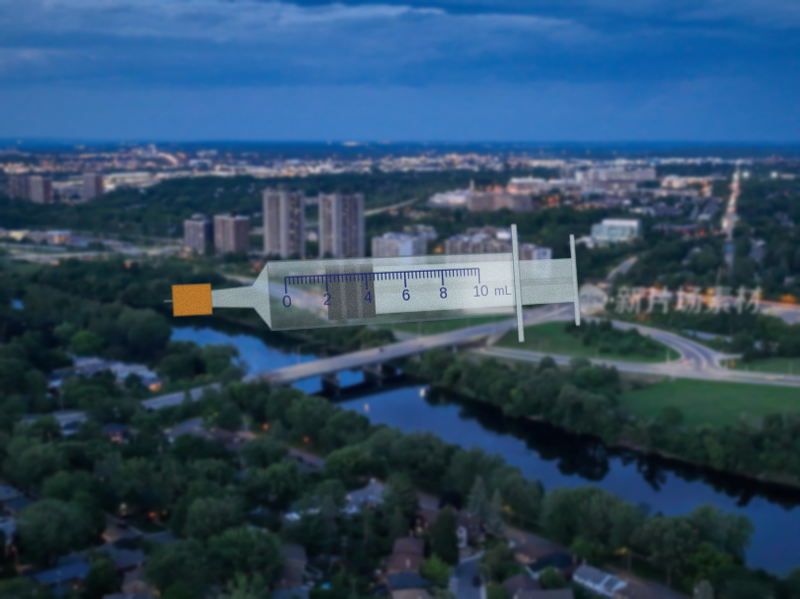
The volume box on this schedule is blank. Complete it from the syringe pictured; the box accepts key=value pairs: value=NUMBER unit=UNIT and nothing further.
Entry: value=2 unit=mL
